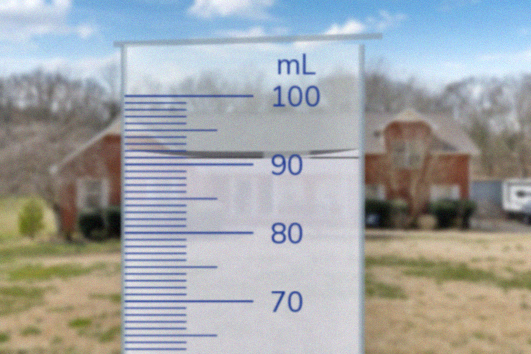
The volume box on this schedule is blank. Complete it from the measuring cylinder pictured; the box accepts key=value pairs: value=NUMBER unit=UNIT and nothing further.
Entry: value=91 unit=mL
